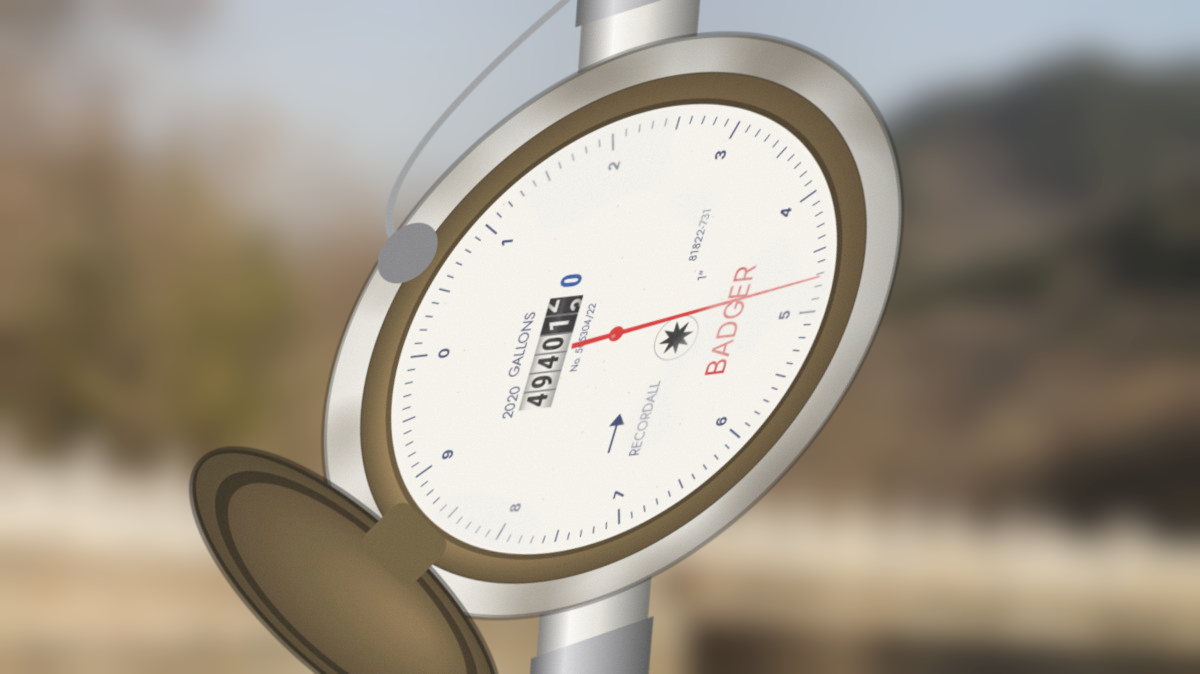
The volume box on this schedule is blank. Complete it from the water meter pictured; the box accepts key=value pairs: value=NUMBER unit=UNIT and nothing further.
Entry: value=4940124.7 unit=gal
